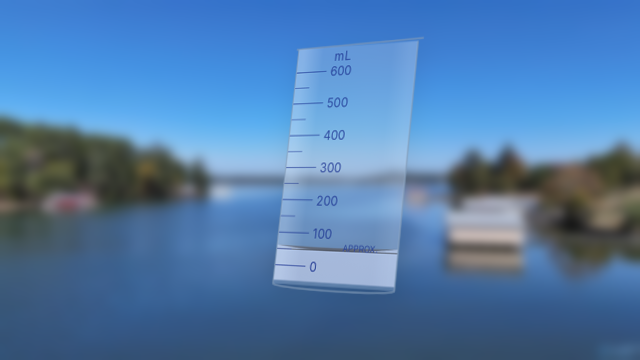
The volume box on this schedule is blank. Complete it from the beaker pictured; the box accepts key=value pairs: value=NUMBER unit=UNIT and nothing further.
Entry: value=50 unit=mL
